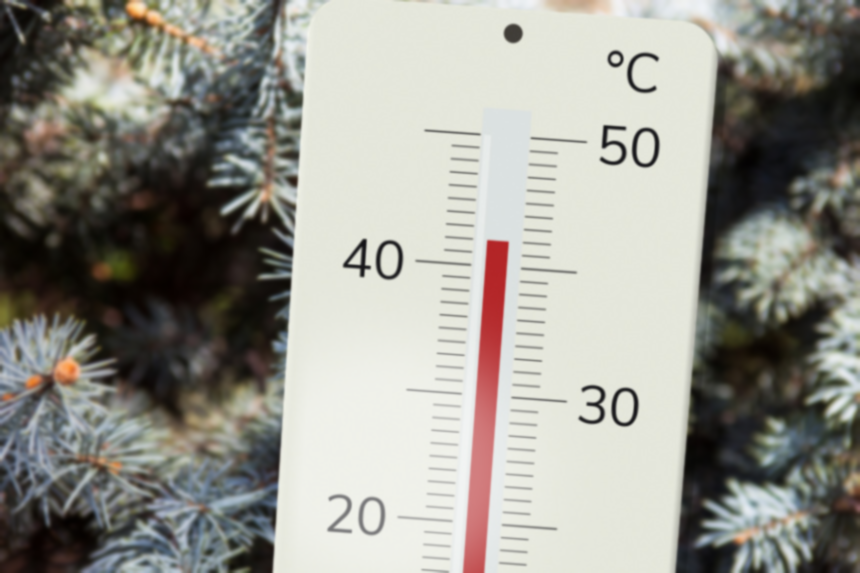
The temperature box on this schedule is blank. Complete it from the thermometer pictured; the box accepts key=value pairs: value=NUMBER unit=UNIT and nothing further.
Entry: value=42 unit=°C
